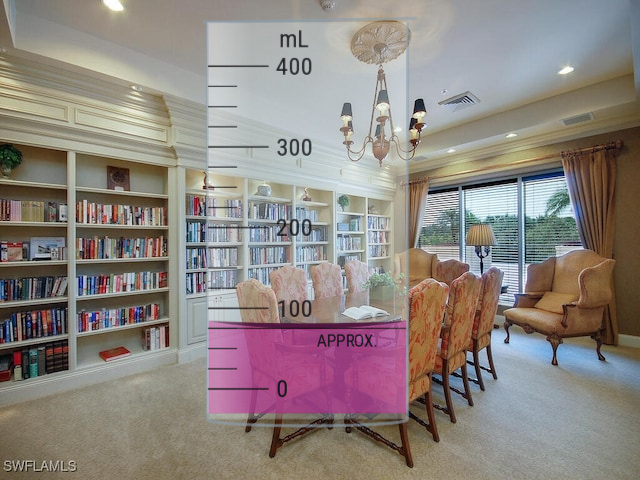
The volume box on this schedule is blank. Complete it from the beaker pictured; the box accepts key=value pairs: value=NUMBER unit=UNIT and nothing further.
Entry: value=75 unit=mL
